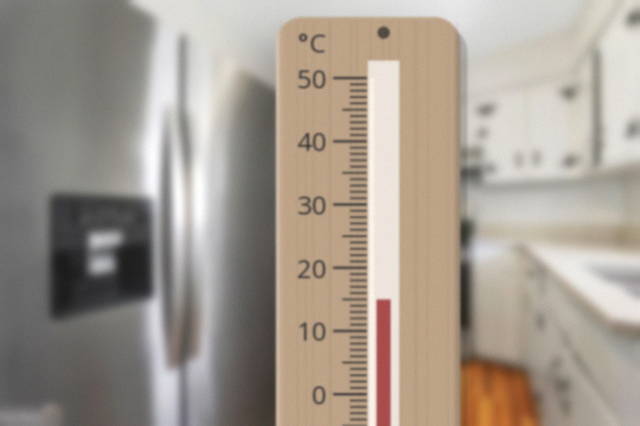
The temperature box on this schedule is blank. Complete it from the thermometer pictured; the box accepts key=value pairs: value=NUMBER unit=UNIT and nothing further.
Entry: value=15 unit=°C
